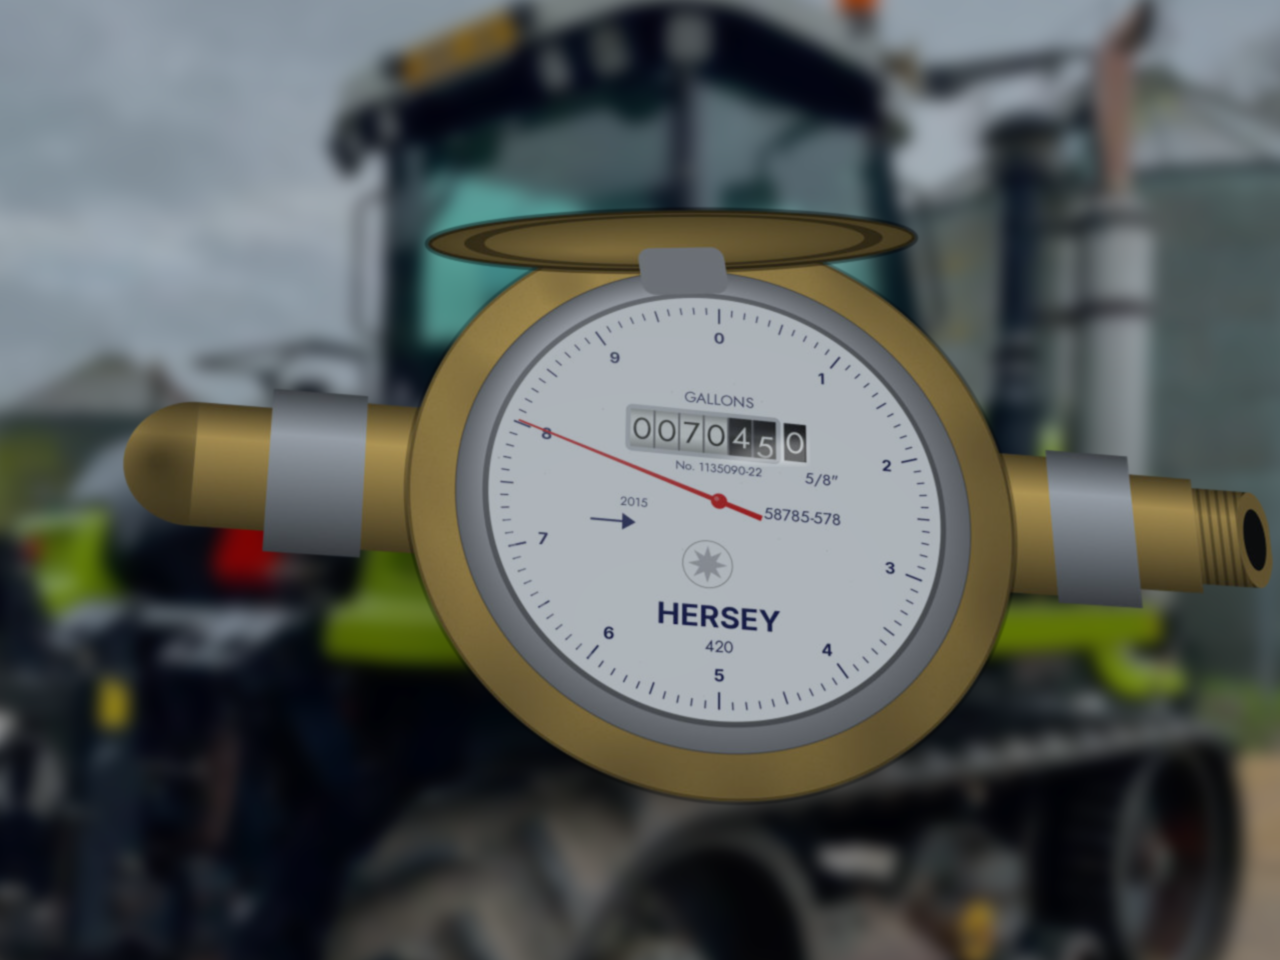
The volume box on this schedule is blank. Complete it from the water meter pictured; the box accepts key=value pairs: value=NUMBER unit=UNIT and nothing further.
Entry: value=70448.0 unit=gal
